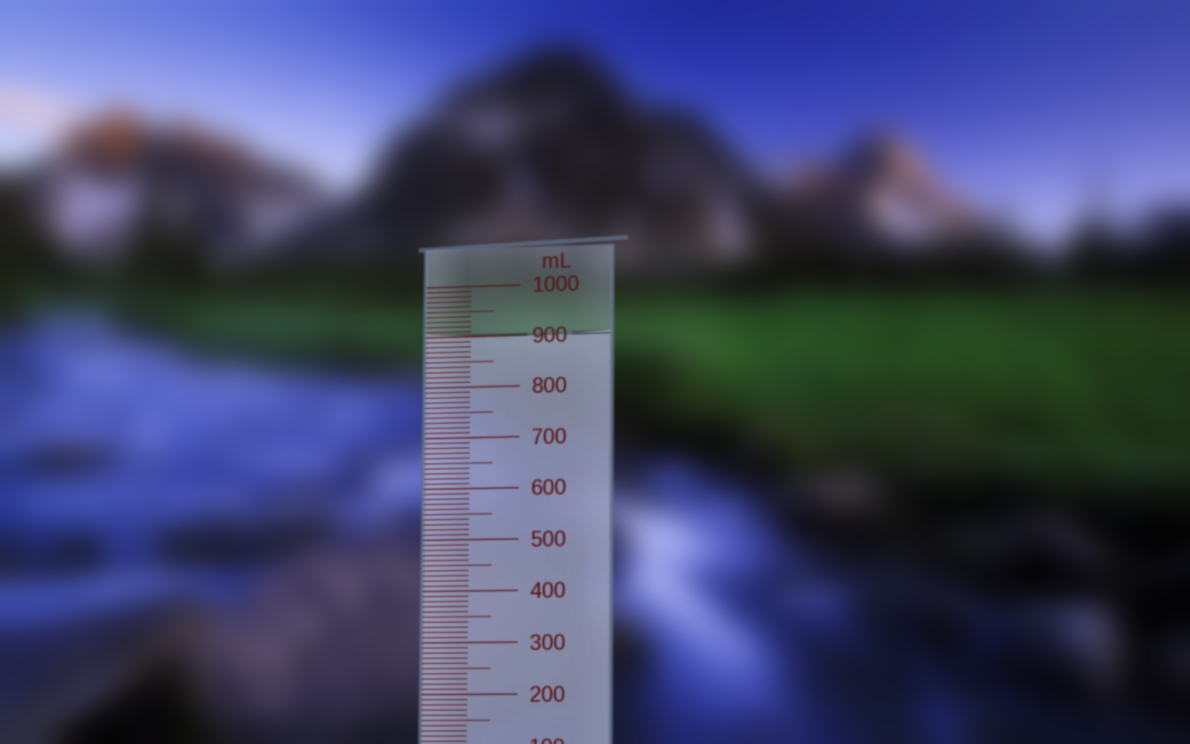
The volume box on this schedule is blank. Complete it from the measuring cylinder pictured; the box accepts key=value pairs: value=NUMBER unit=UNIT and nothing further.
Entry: value=900 unit=mL
